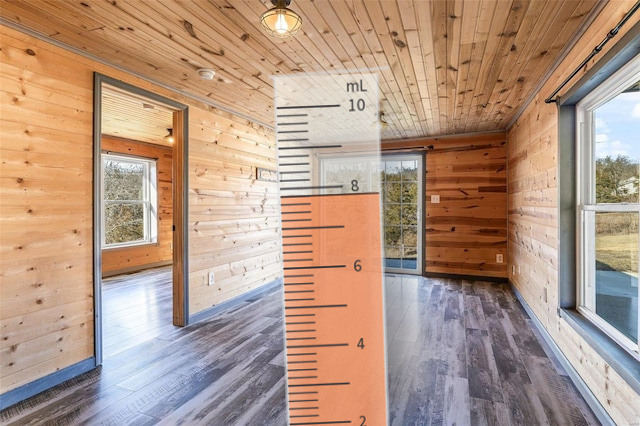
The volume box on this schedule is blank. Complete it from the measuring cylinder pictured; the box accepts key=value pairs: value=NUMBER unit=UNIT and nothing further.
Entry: value=7.8 unit=mL
